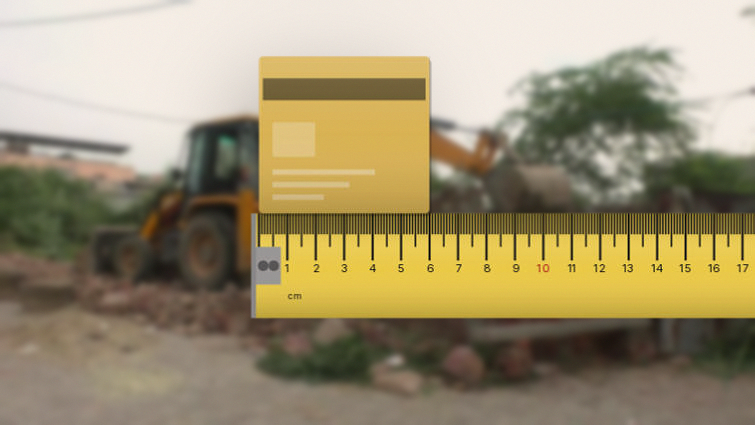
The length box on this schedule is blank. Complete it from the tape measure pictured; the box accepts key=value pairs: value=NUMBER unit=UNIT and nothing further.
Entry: value=6 unit=cm
